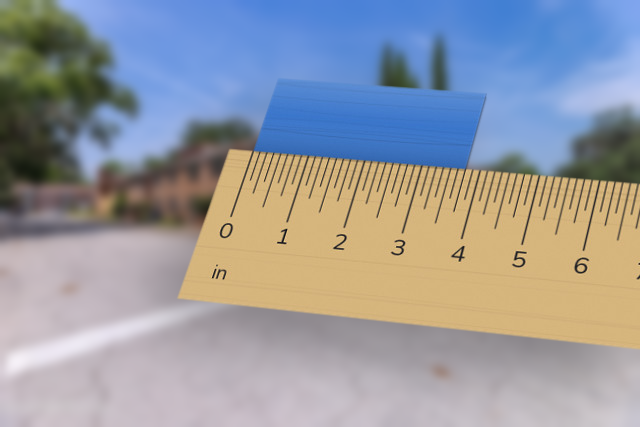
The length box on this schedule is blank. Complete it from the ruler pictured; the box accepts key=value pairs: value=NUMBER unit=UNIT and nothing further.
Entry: value=3.75 unit=in
